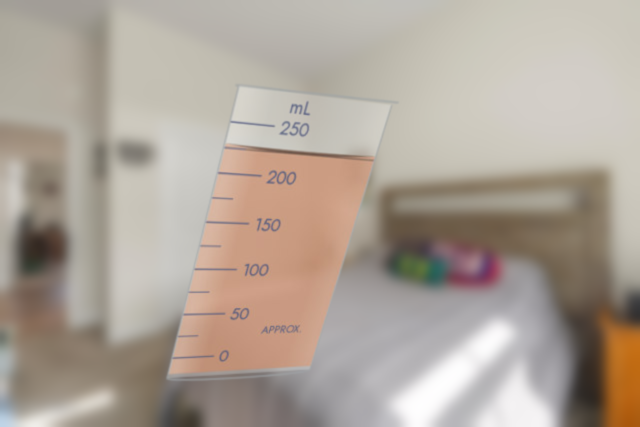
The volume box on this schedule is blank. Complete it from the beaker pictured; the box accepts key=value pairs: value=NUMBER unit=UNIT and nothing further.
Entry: value=225 unit=mL
